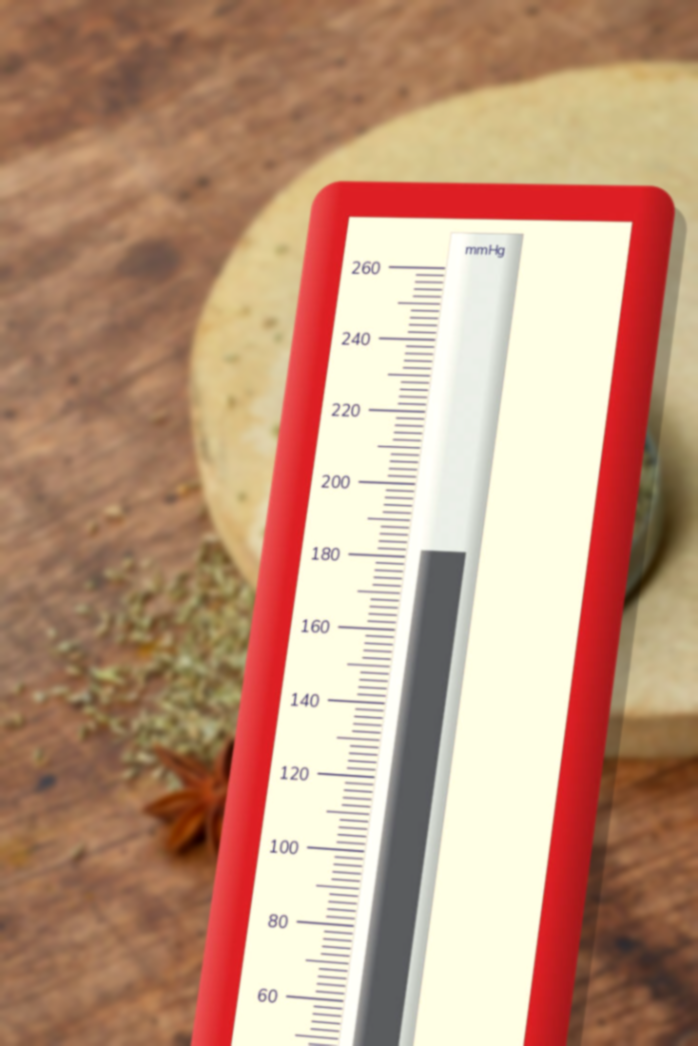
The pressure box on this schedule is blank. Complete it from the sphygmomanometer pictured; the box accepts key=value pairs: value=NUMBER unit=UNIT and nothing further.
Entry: value=182 unit=mmHg
